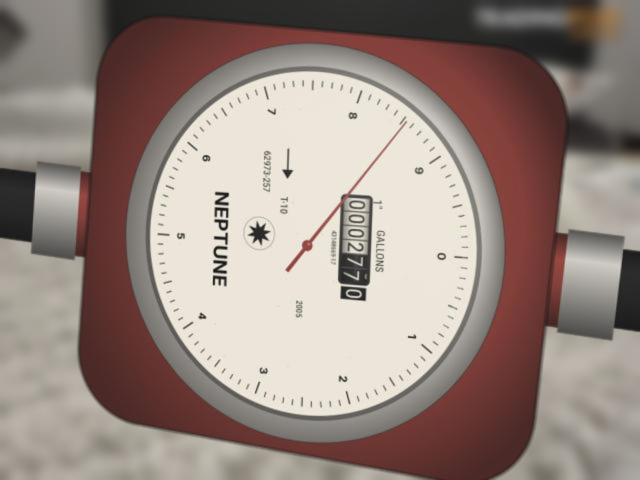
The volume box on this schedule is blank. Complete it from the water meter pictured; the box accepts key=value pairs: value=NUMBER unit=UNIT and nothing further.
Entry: value=2768.5 unit=gal
